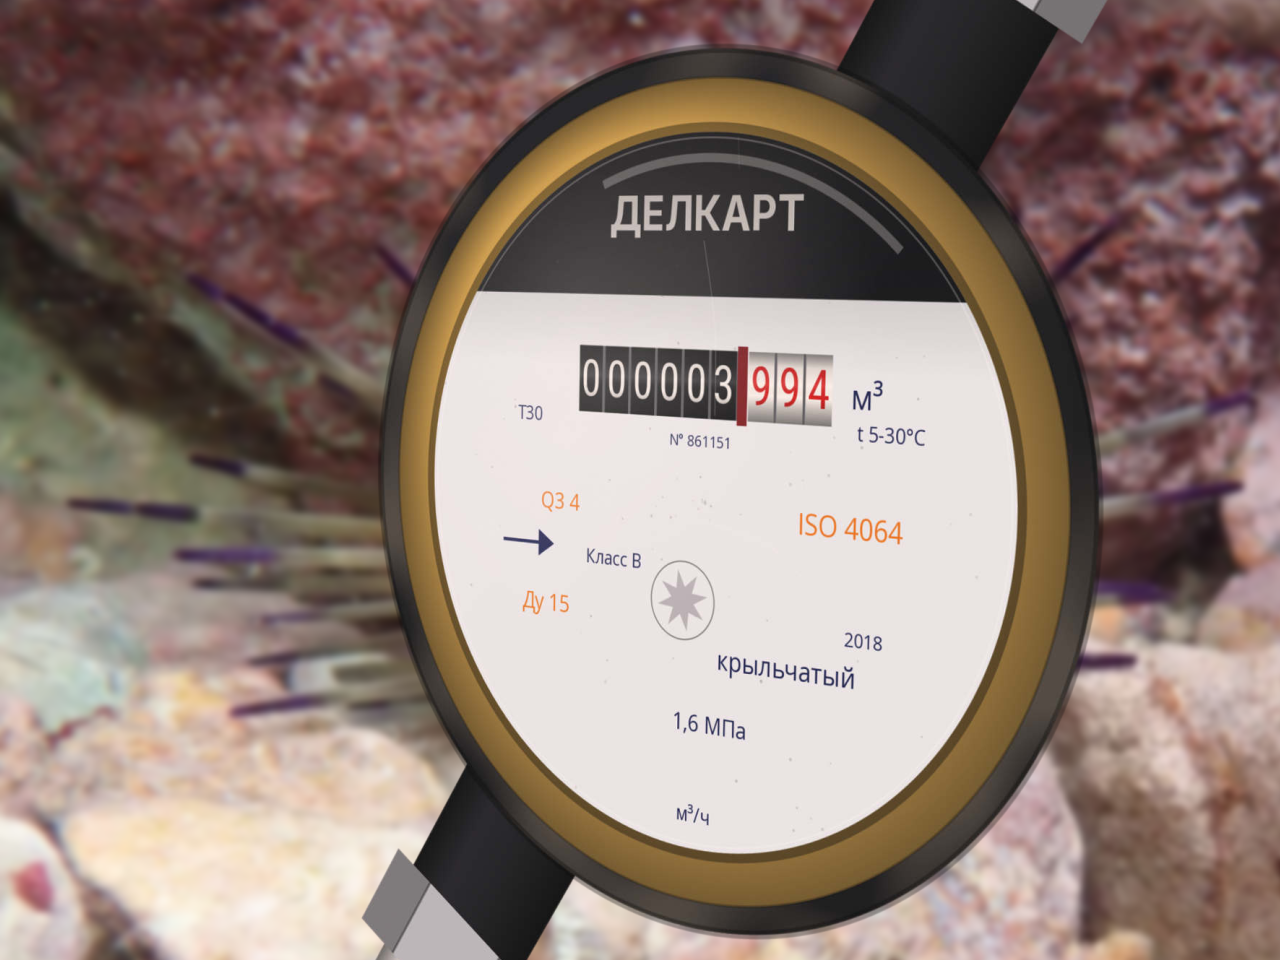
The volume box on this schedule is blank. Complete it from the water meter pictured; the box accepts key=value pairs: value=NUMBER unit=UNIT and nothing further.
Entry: value=3.994 unit=m³
